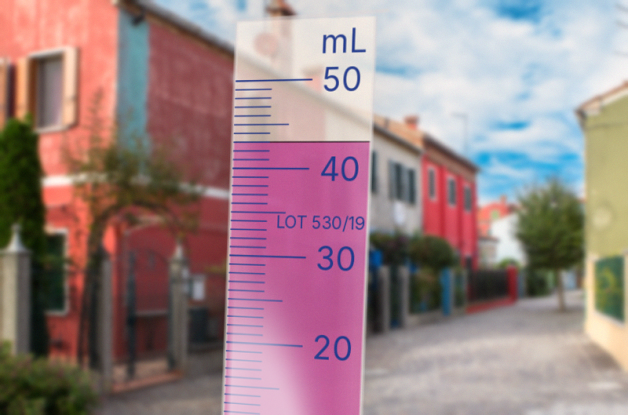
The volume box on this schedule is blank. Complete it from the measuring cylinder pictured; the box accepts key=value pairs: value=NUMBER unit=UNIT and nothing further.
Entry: value=43 unit=mL
